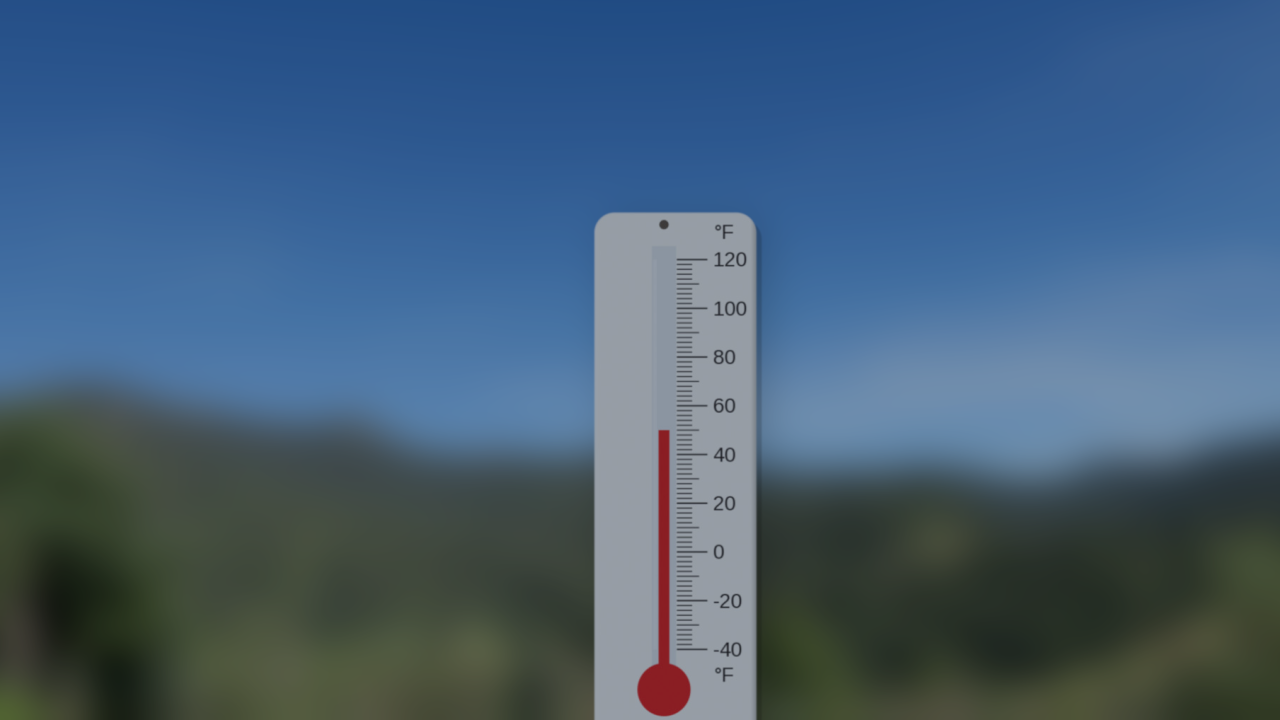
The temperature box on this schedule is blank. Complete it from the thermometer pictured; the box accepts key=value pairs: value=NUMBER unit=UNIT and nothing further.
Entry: value=50 unit=°F
